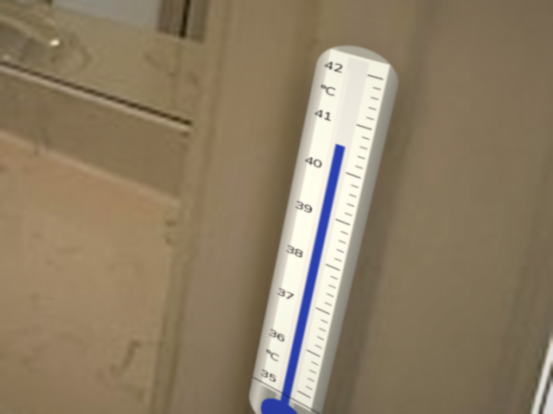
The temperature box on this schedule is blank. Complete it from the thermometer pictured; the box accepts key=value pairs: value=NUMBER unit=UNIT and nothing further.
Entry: value=40.5 unit=°C
